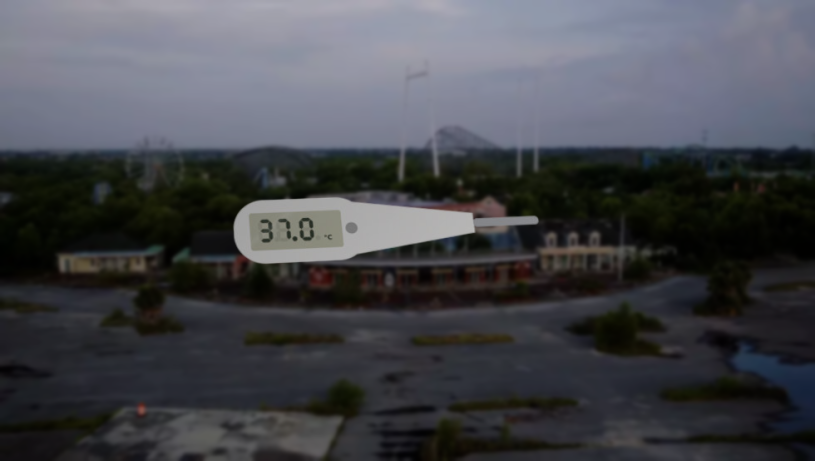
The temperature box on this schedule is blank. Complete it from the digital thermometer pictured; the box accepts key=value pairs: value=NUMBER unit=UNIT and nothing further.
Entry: value=37.0 unit=°C
